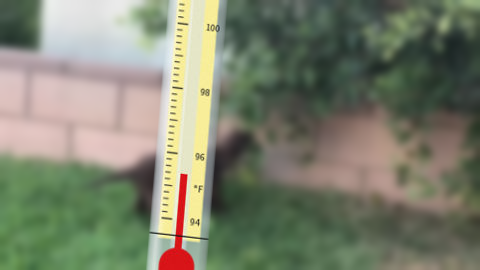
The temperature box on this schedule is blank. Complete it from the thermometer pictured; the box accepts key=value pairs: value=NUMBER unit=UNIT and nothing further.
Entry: value=95.4 unit=°F
